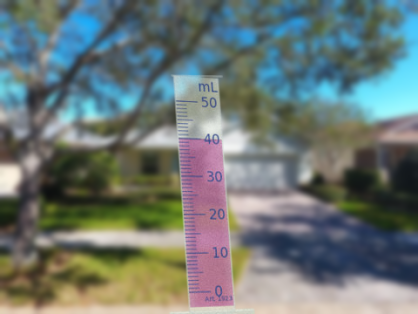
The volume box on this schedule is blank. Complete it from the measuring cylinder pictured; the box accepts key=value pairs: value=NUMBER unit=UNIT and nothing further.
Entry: value=40 unit=mL
